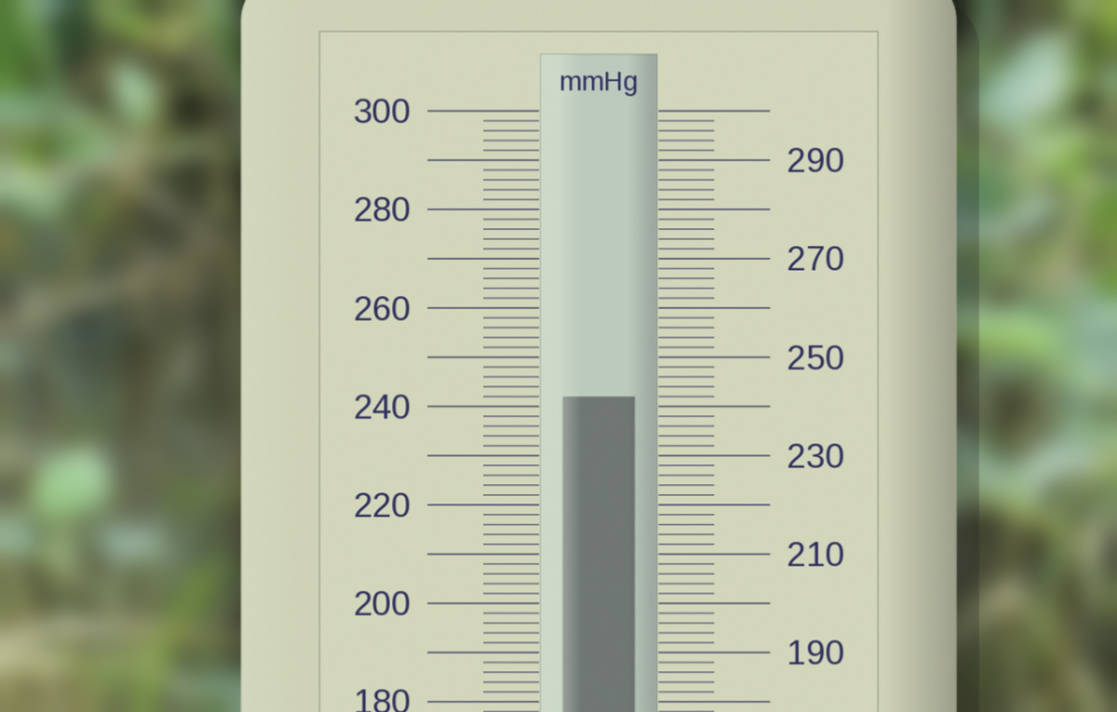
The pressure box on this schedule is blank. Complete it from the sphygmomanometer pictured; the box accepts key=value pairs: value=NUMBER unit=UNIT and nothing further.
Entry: value=242 unit=mmHg
